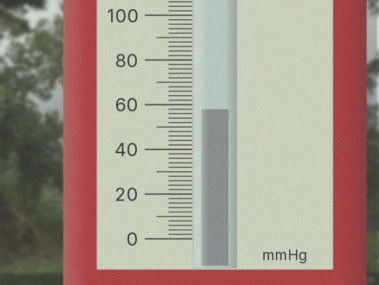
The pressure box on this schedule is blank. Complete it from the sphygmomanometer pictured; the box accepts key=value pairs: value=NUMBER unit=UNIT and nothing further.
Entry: value=58 unit=mmHg
